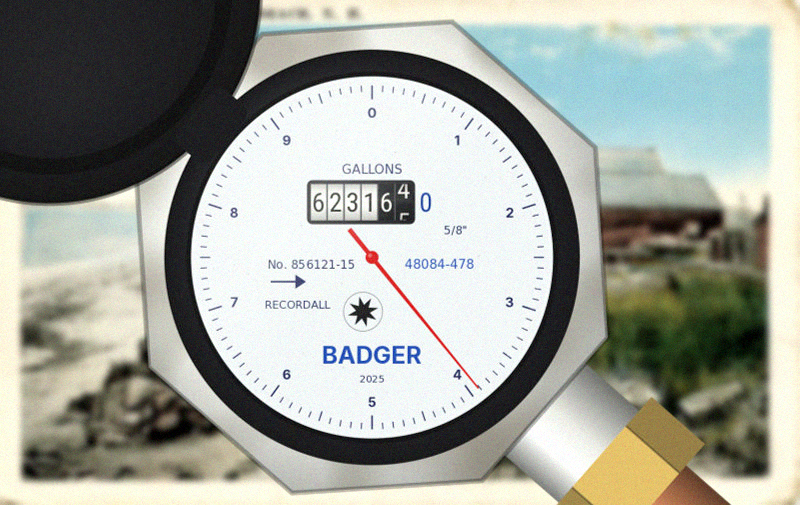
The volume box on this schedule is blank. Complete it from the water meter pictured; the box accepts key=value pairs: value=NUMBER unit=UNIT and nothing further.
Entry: value=6231643.9 unit=gal
